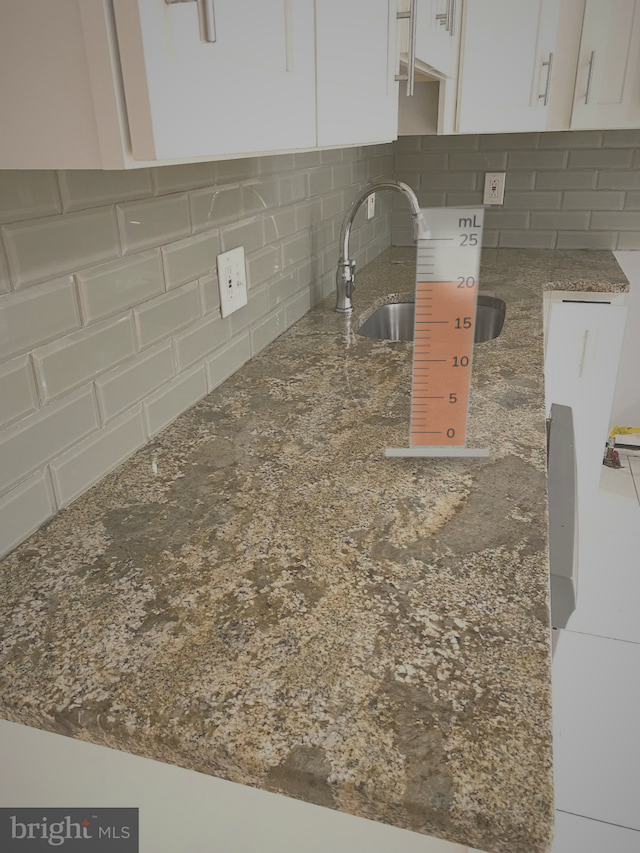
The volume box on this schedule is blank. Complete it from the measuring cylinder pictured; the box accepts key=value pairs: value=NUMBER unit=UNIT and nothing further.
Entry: value=20 unit=mL
